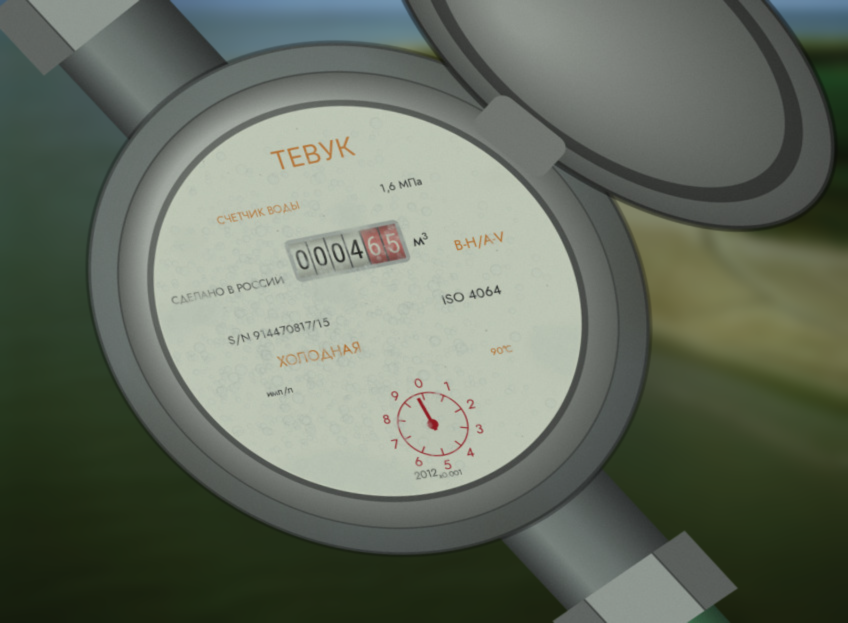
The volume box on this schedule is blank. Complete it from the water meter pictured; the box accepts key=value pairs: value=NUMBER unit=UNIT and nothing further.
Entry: value=4.649 unit=m³
